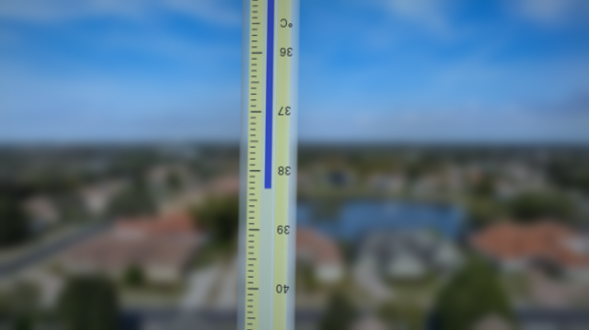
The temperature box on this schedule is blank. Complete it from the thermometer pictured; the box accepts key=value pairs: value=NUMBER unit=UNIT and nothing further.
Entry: value=38.3 unit=°C
